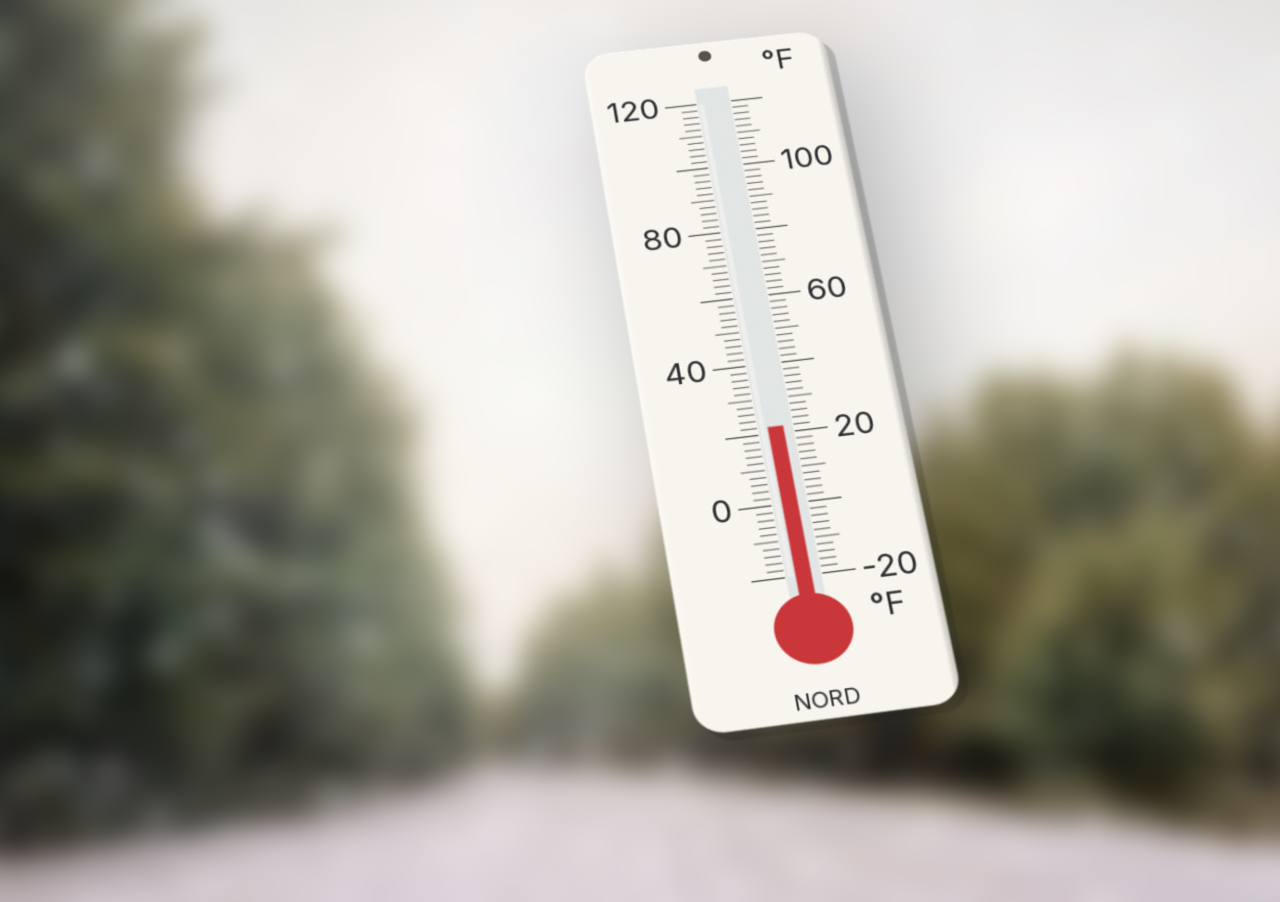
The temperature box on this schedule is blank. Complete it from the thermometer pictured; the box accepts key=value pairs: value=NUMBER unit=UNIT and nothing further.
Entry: value=22 unit=°F
